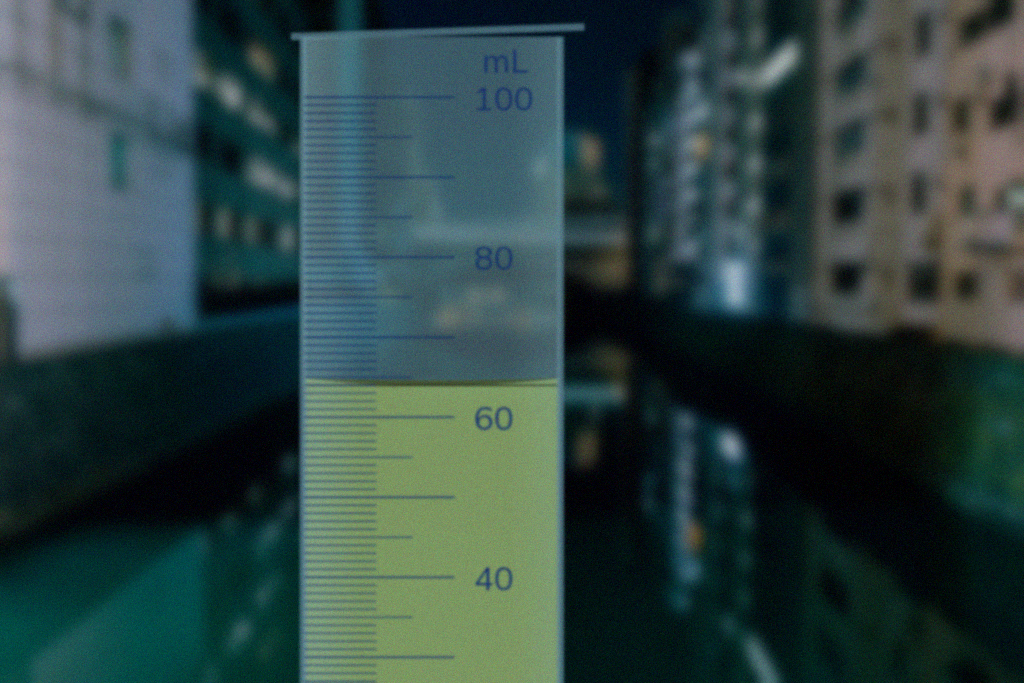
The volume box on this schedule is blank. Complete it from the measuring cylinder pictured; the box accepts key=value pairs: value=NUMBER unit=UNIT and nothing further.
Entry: value=64 unit=mL
